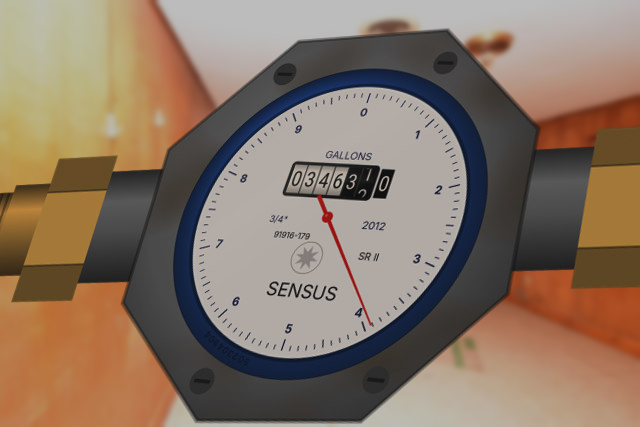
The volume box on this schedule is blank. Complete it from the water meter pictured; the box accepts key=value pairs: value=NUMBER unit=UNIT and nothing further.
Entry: value=346313.9 unit=gal
